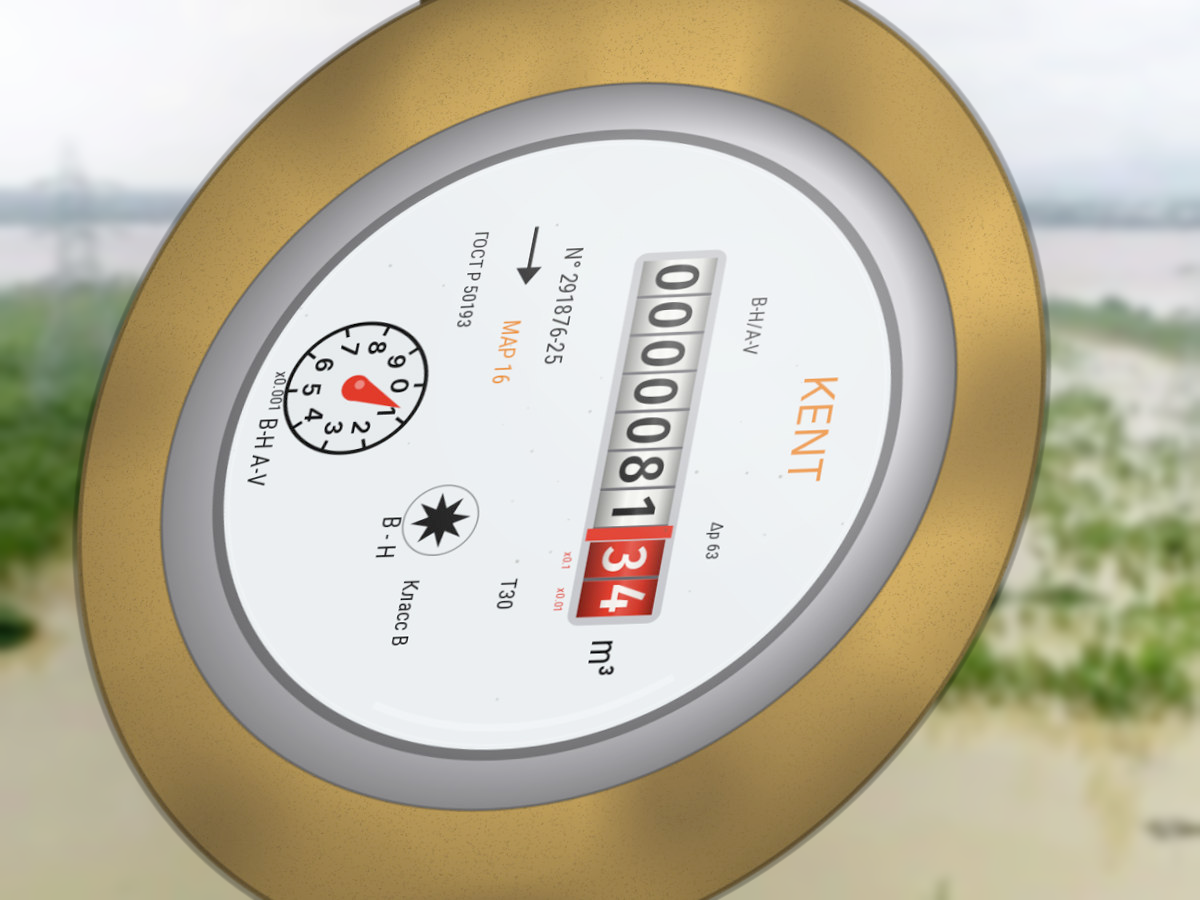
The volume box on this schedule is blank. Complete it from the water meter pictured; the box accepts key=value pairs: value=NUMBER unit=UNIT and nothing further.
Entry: value=81.340 unit=m³
